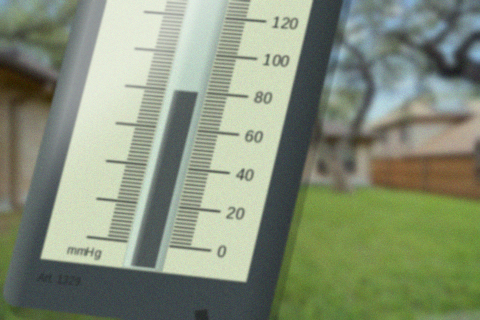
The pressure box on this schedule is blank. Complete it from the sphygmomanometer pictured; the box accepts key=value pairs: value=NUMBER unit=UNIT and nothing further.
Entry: value=80 unit=mmHg
